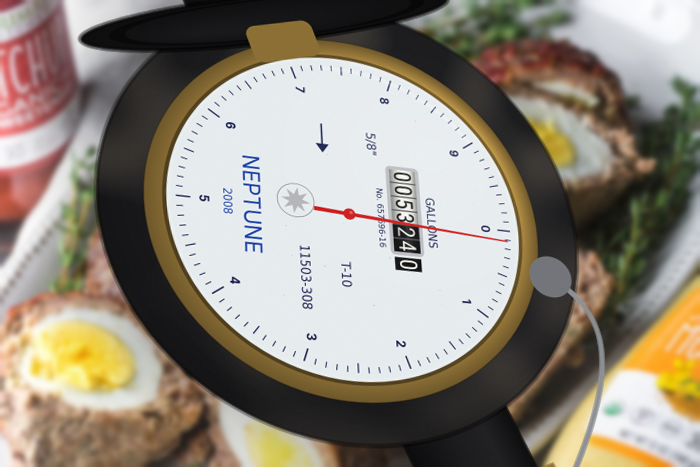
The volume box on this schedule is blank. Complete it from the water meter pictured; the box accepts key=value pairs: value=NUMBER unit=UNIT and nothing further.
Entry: value=53240.1 unit=gal
